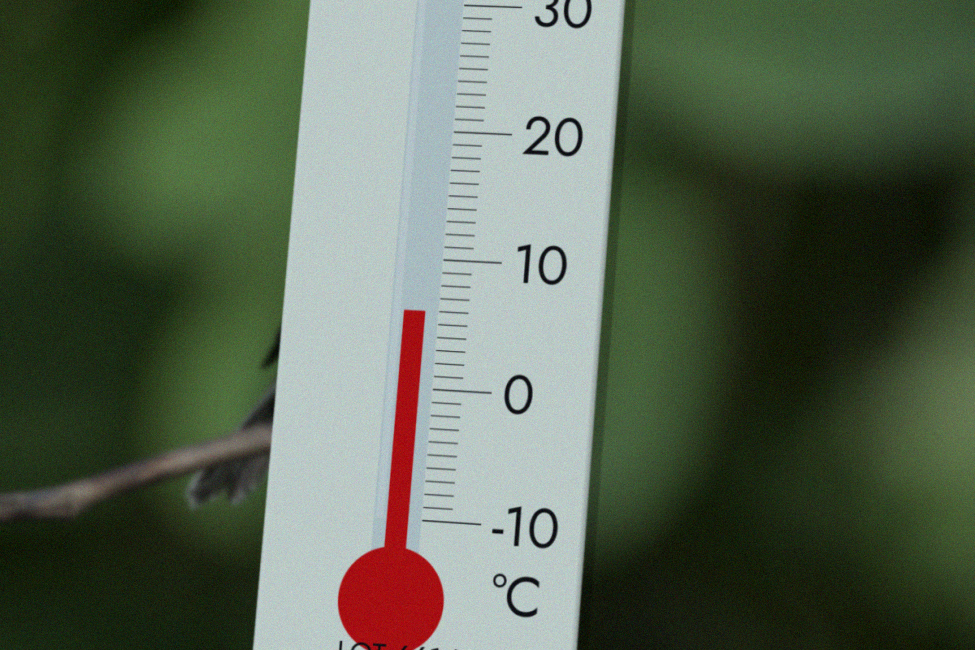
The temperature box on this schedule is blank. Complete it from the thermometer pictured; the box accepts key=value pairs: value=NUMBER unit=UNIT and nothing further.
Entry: value=6 unit=°C
